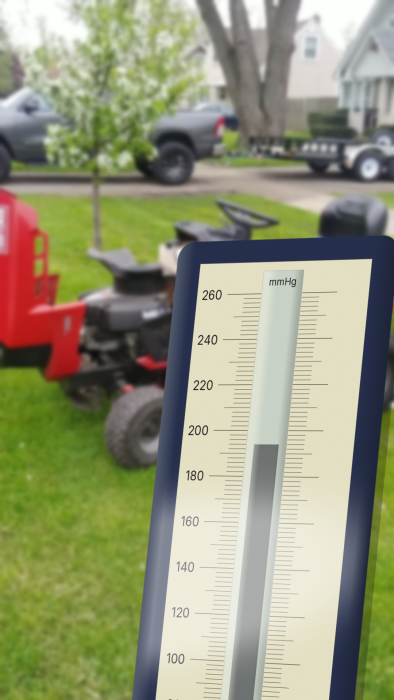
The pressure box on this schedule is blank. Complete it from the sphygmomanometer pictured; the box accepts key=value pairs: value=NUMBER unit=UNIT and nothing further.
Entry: value=194 unit=mmHg
